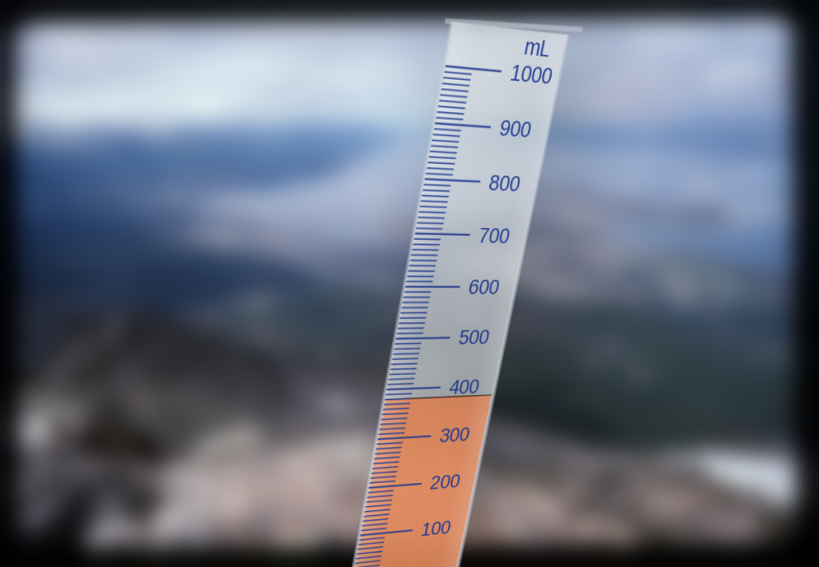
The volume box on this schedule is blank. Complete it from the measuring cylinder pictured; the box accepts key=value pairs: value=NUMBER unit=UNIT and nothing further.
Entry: value=380 unit=mL
